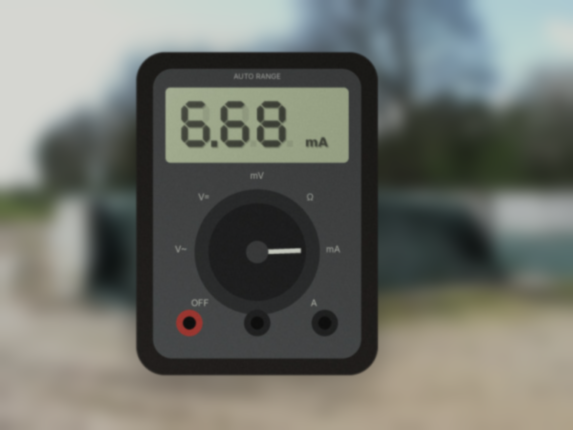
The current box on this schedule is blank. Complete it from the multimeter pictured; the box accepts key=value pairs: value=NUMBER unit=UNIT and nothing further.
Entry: value=6.68 unit=mA
